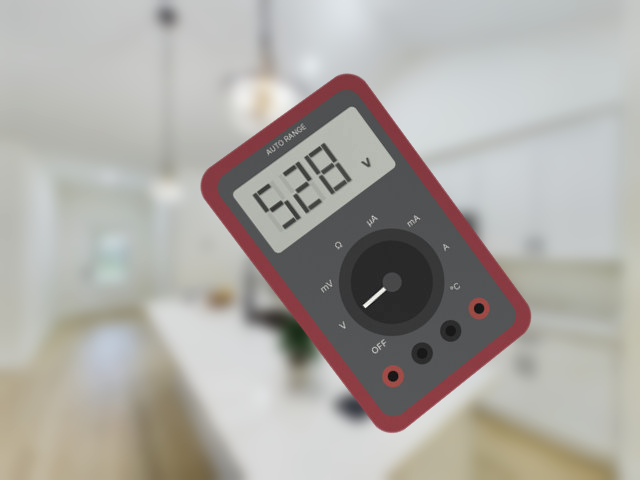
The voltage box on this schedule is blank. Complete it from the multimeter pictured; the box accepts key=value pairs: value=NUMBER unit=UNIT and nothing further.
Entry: value=528 unit=V
